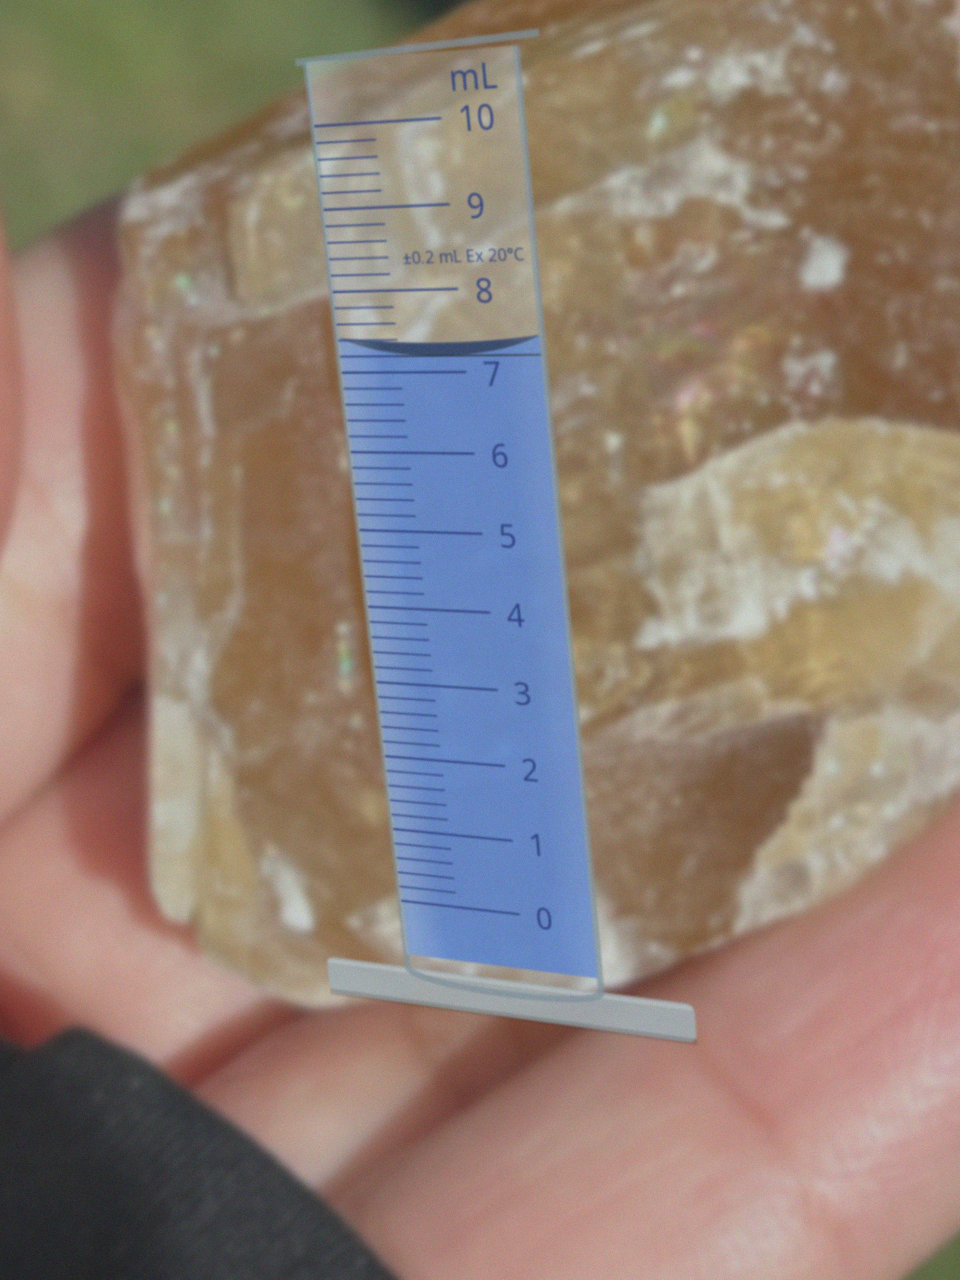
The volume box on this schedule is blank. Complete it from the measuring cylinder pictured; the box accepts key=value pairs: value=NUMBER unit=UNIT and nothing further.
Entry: value=7.2 unit=mL
